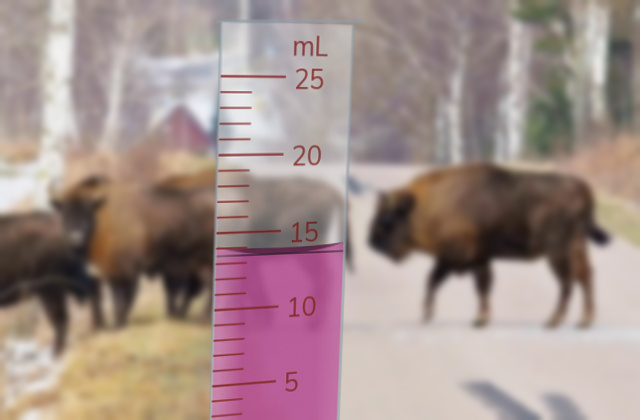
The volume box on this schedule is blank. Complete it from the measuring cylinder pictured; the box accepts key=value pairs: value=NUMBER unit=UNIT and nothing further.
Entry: value=13.5 unit=mL
